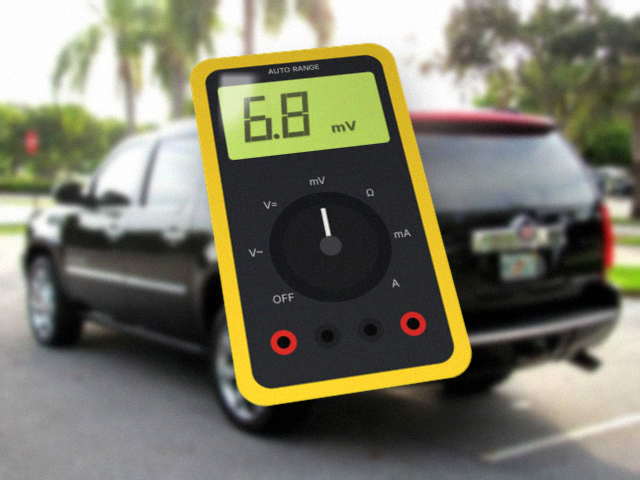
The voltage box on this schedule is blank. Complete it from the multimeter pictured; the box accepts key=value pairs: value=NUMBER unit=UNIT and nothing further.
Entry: value=6.8 unit=mV
